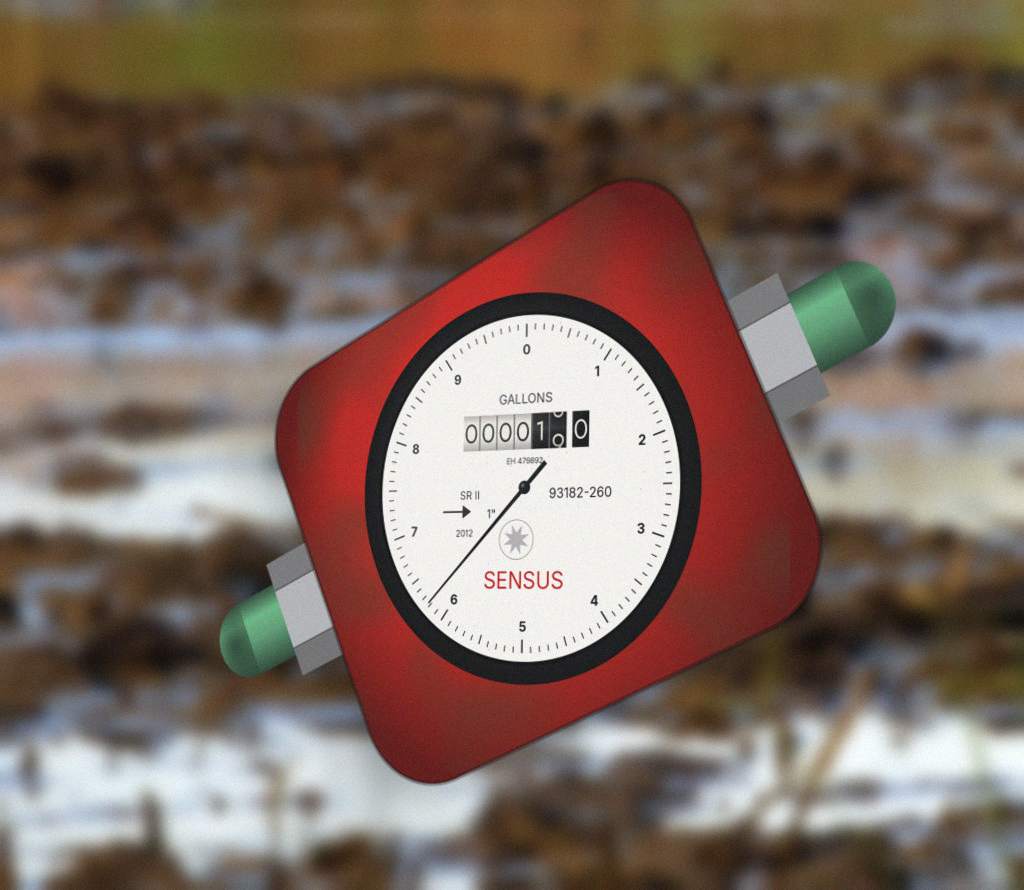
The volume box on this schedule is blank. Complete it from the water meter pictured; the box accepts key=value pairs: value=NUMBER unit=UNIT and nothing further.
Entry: value=186.2 unit=gal
